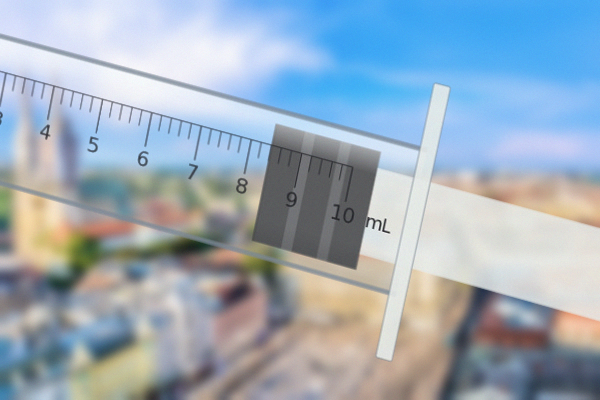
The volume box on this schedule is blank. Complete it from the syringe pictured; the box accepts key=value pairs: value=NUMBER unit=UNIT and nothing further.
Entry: value=8.4 unit=mL
